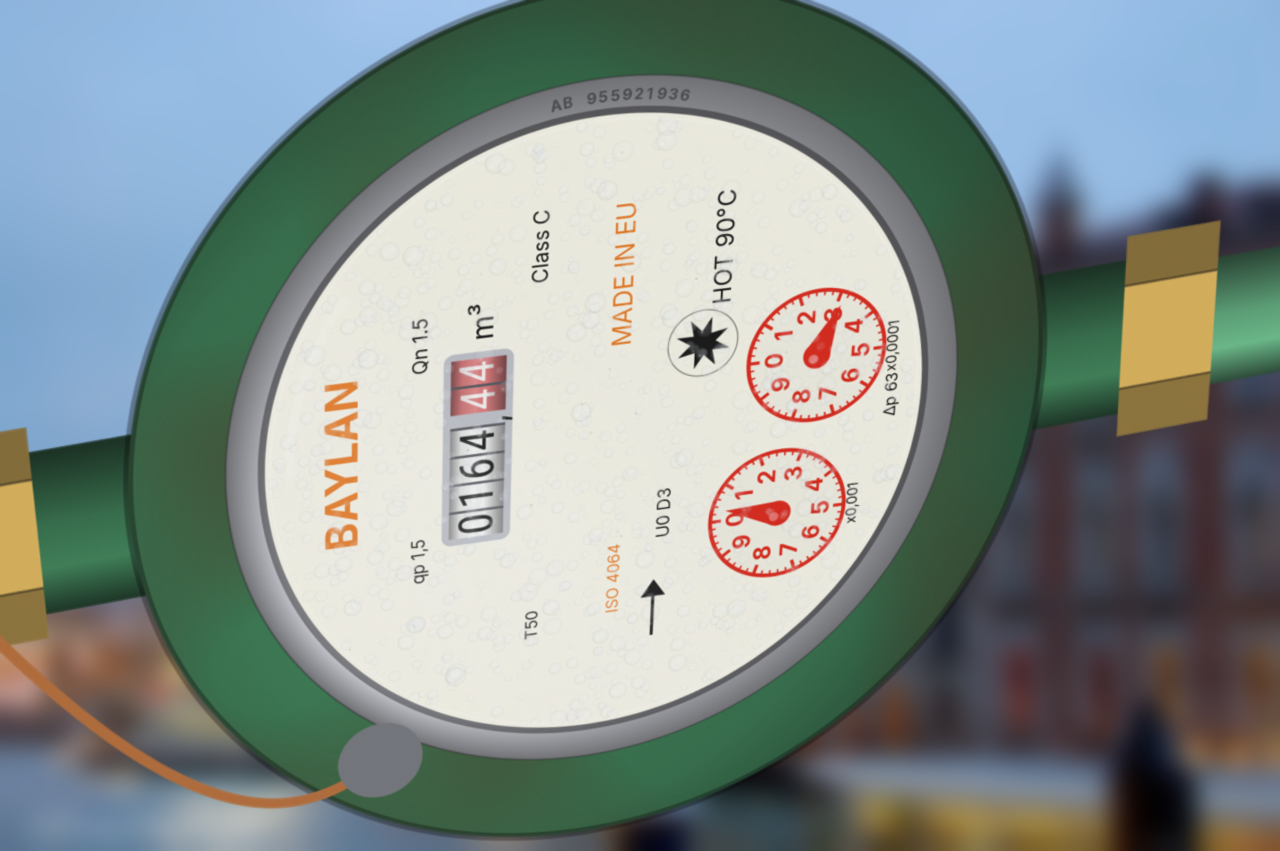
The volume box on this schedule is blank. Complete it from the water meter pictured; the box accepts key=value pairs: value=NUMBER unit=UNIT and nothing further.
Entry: value=164.4403 unit=m³
